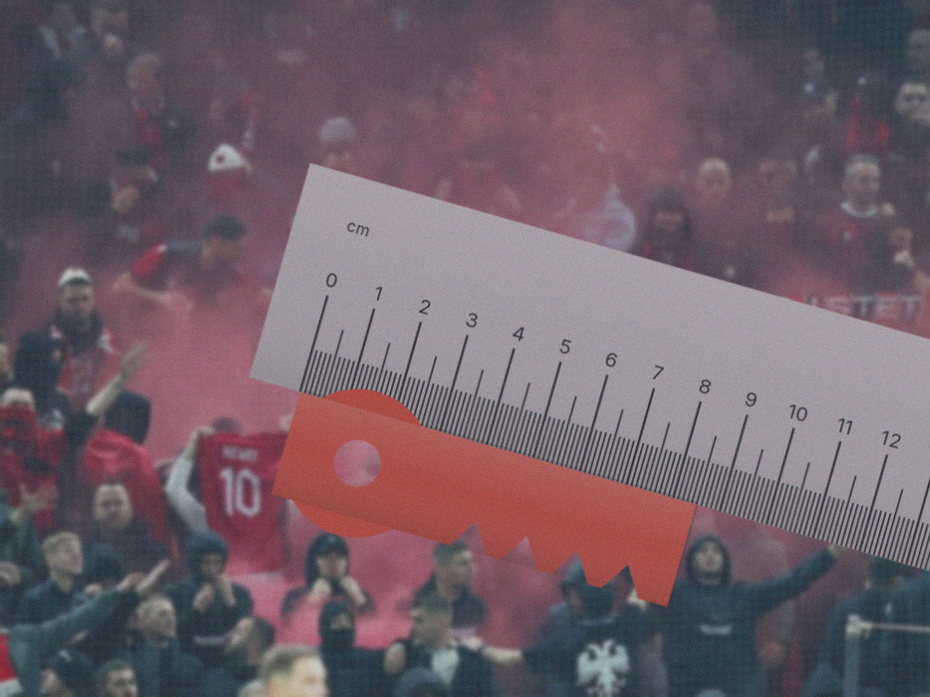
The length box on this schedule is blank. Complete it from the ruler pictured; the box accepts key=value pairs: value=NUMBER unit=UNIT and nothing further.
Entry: value=8.5 unit=cm
